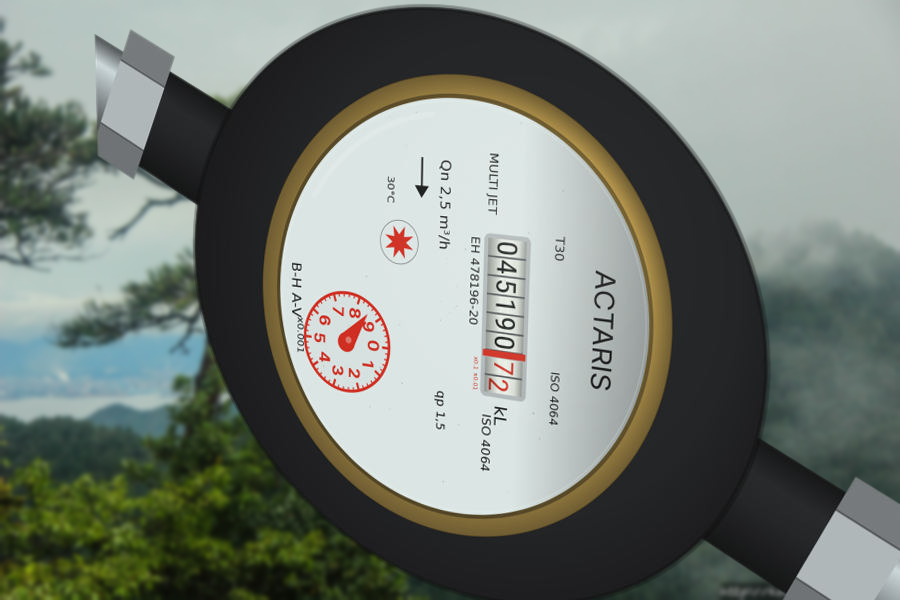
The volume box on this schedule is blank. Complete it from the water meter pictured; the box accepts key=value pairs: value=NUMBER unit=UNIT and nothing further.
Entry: value=45190.718 unit=kL
